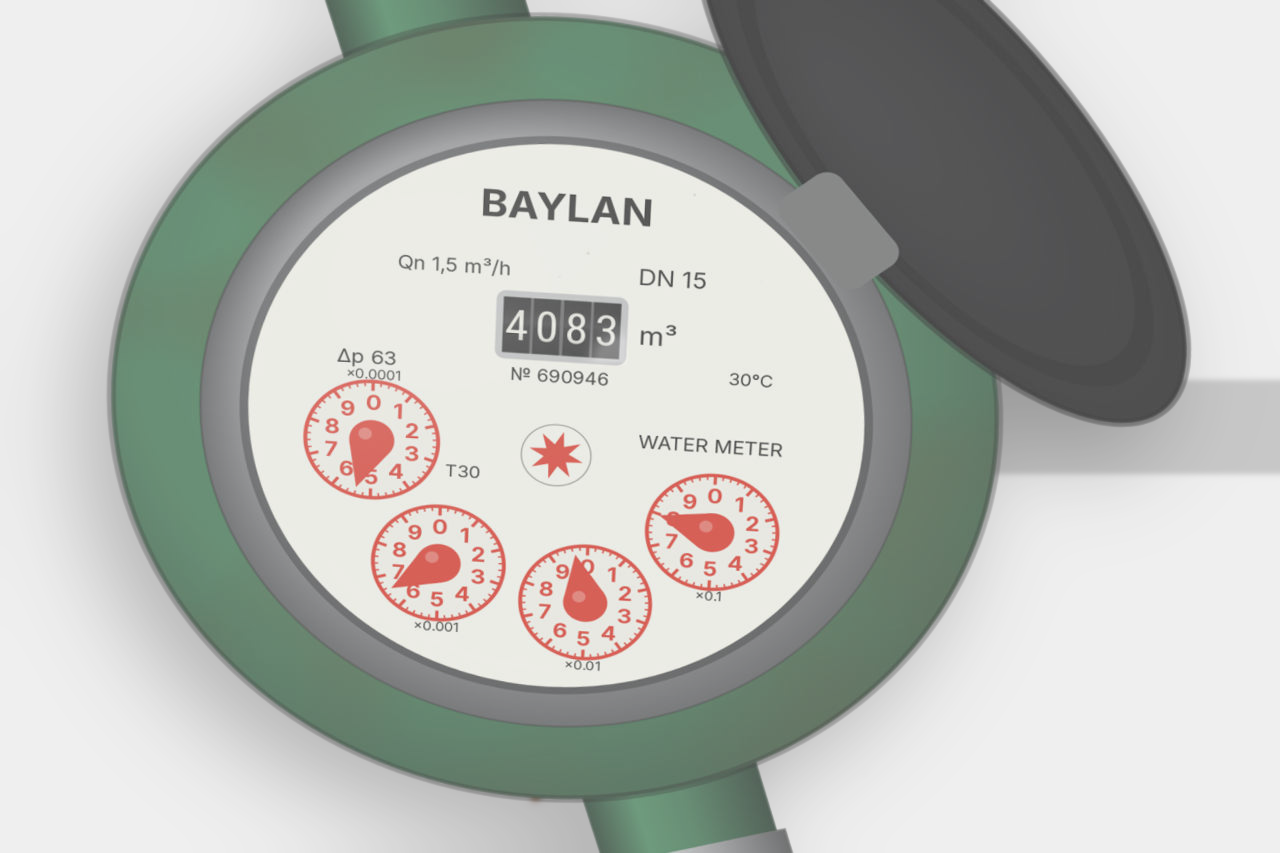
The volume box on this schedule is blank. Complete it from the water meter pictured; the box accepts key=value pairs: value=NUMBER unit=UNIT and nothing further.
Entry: value=4083.7965 unit=m³
